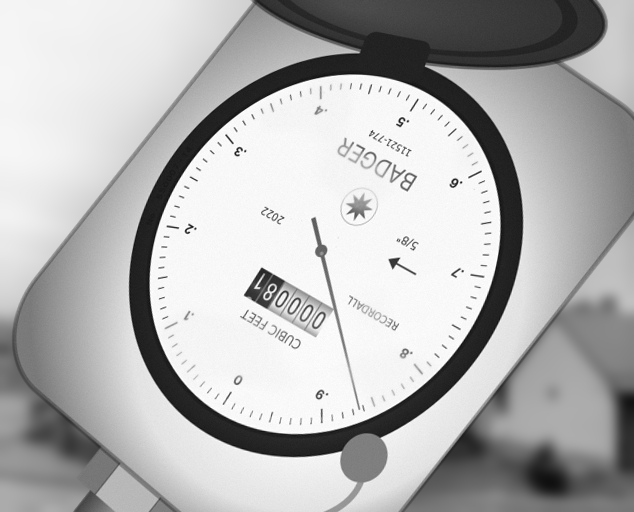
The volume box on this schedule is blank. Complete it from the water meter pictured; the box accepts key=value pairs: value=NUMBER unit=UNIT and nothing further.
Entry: value=80.86 unit=ft³
